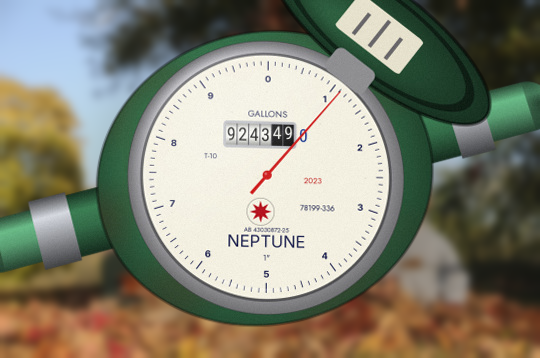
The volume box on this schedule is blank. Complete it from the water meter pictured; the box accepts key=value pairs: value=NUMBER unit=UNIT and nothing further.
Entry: value=9243491.1 unit=gal
